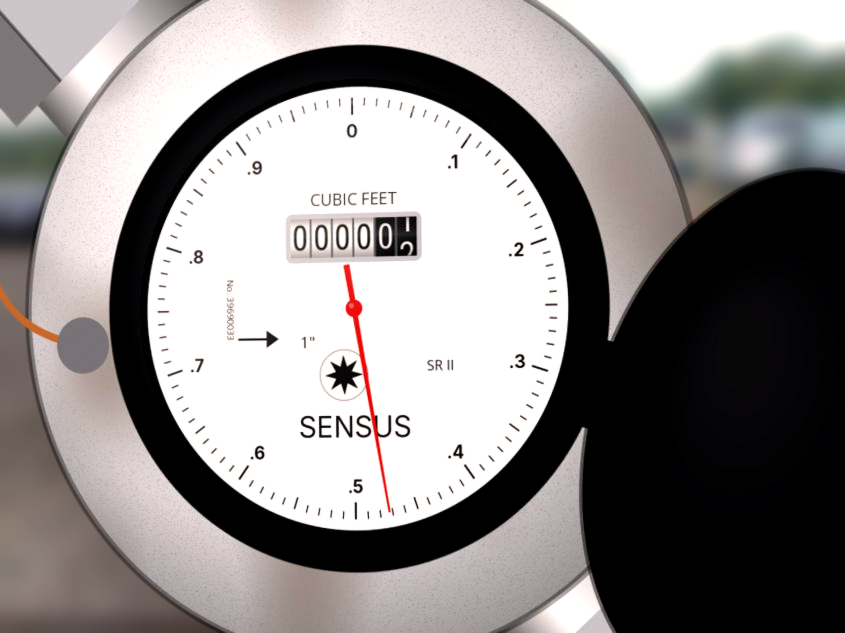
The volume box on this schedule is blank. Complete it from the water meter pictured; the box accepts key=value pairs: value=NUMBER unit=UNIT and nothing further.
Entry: value=1.47 unit=ft³
